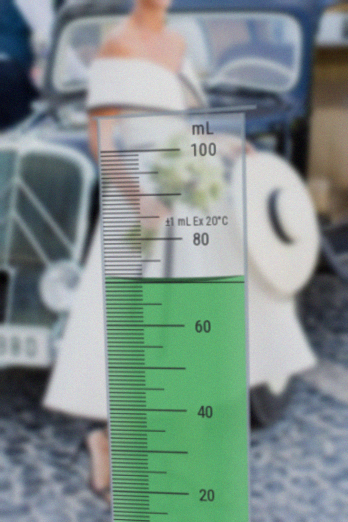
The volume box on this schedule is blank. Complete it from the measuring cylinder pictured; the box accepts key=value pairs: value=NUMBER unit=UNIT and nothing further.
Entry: value=70 unit=mL
